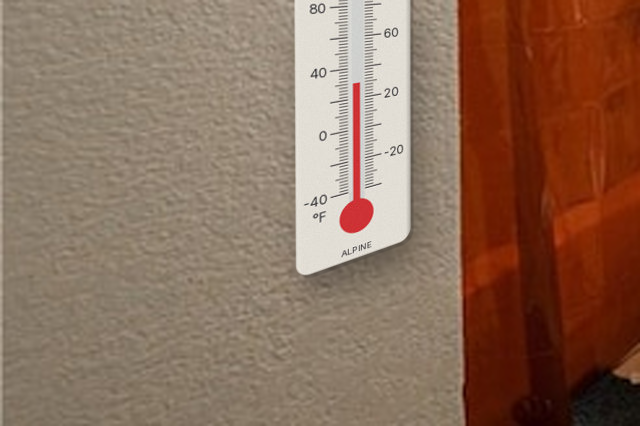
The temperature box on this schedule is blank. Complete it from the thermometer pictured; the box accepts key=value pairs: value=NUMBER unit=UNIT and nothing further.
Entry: value=30 unit=°F
